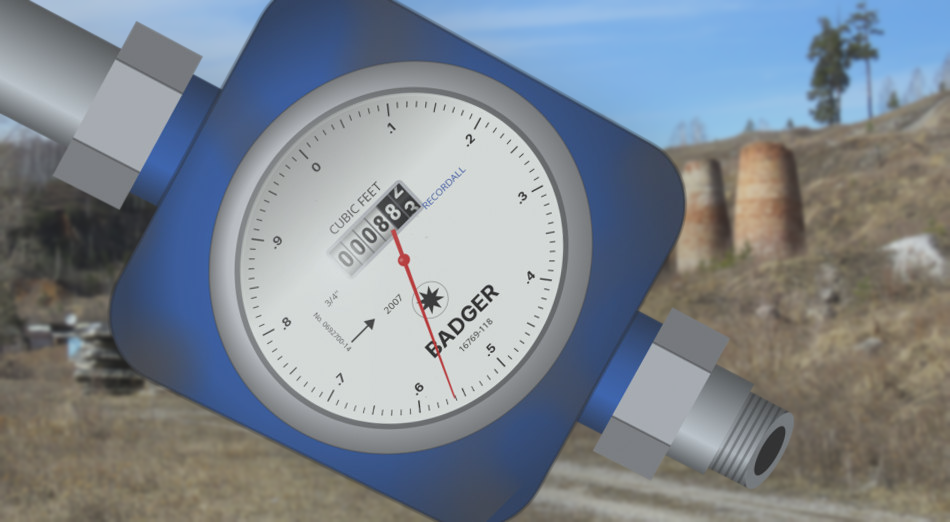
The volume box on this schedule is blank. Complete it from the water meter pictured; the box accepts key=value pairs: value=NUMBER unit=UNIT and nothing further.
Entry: value=882.56 unit=ft³
